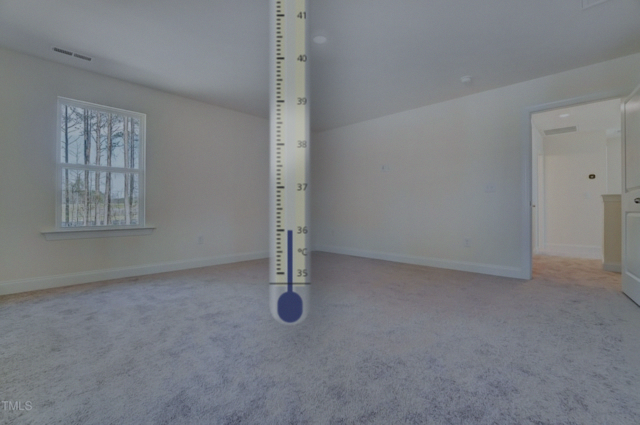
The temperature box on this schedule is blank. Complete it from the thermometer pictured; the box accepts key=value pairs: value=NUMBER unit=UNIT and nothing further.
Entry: value=36 unit=°C
